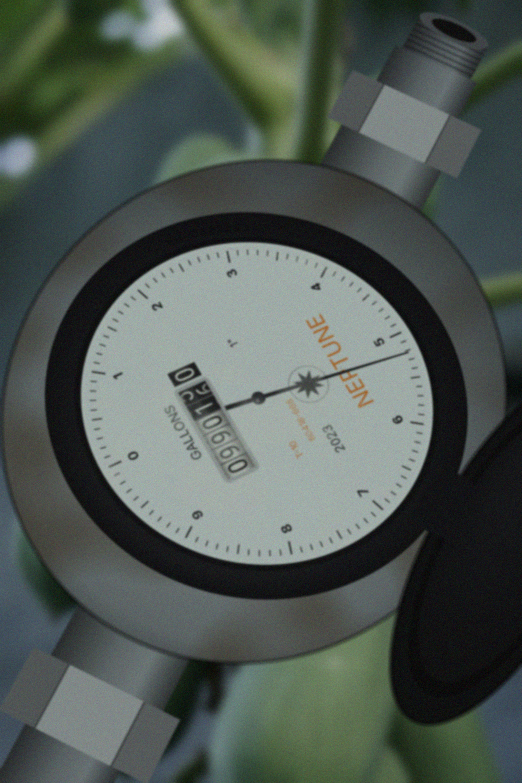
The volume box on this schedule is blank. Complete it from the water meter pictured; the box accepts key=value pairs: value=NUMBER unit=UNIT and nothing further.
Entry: value=990155.2 unit=gal
